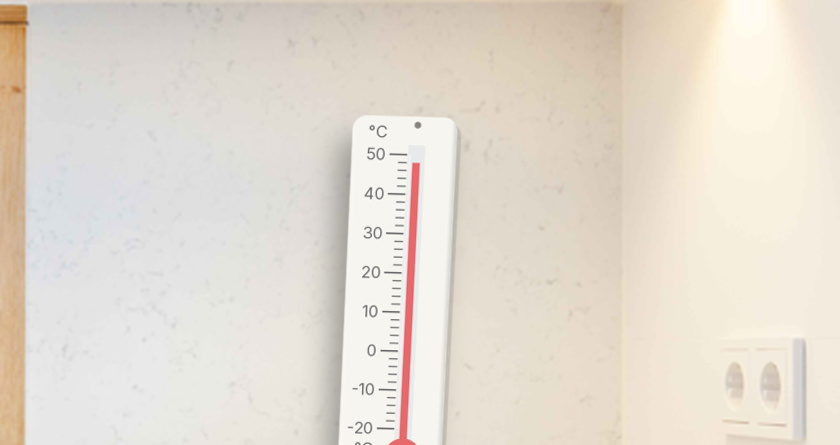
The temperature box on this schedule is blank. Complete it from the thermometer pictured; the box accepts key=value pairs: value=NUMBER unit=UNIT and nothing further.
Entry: value=48 unit=°C
